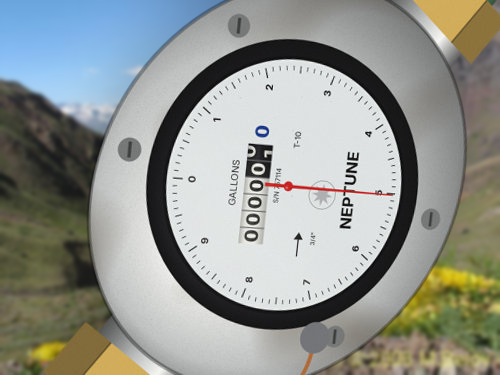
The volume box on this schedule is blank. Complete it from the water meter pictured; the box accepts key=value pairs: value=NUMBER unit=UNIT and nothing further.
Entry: value=5.0 unit=gal
